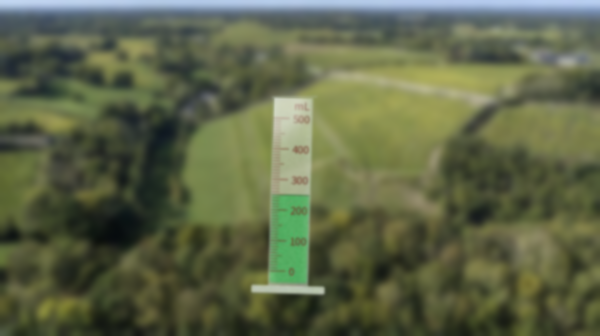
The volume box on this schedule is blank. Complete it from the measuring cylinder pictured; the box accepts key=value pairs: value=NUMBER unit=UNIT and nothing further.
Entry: value=250 unit=mL
